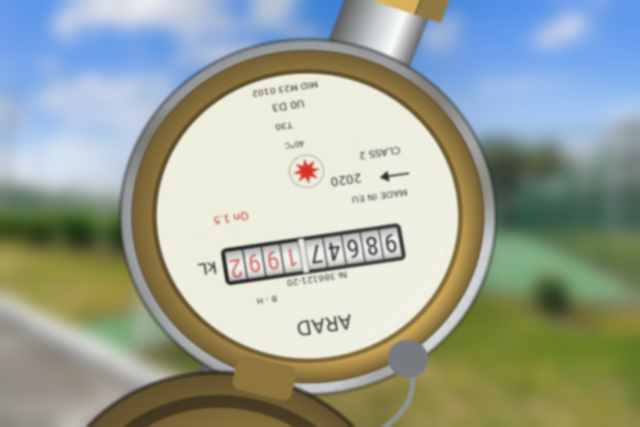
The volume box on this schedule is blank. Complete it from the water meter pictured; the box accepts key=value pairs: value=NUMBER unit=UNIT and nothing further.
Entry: value=98647.1992 unit=kL
